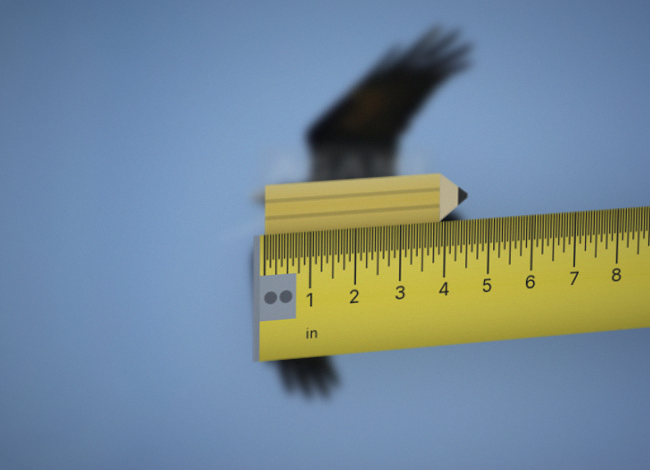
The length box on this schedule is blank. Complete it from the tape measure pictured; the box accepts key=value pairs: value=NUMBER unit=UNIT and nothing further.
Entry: value=4.5 unit=in
